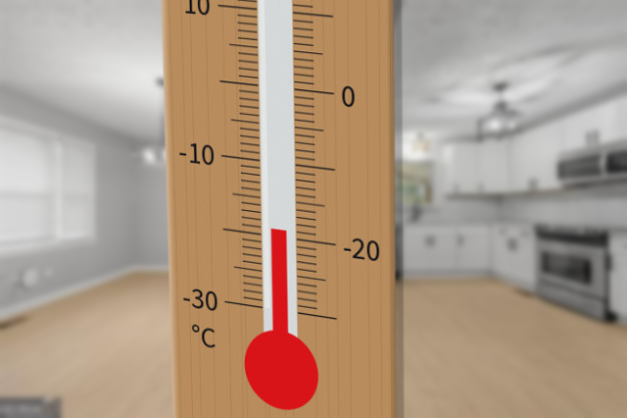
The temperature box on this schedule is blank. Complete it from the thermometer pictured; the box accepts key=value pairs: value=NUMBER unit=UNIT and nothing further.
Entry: value=-19 unit=°C
